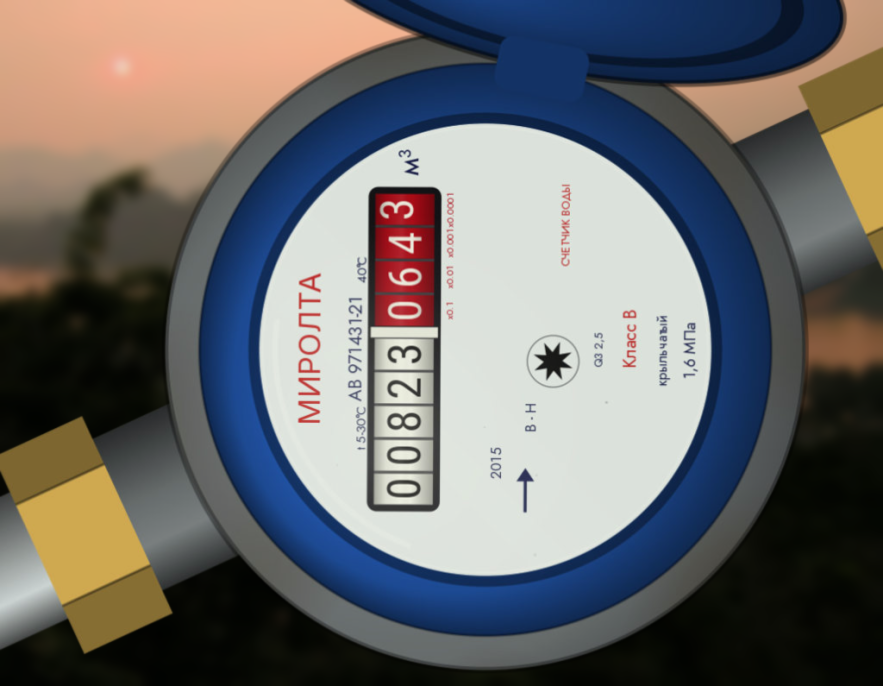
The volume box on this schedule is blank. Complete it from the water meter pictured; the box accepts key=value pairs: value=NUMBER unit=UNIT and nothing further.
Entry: value=823.0643 unit=m³
